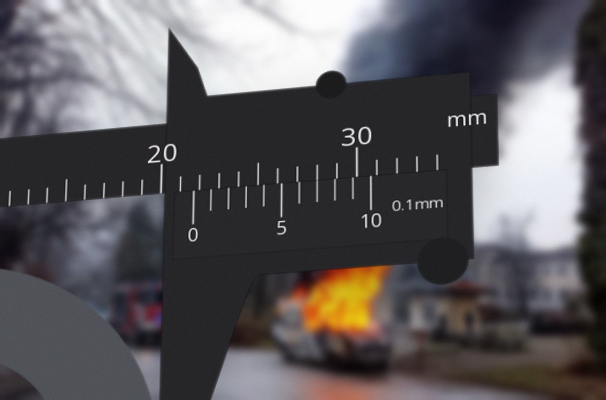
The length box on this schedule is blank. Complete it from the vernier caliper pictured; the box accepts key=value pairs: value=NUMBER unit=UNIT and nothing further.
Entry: value=21.7 unit=mm
